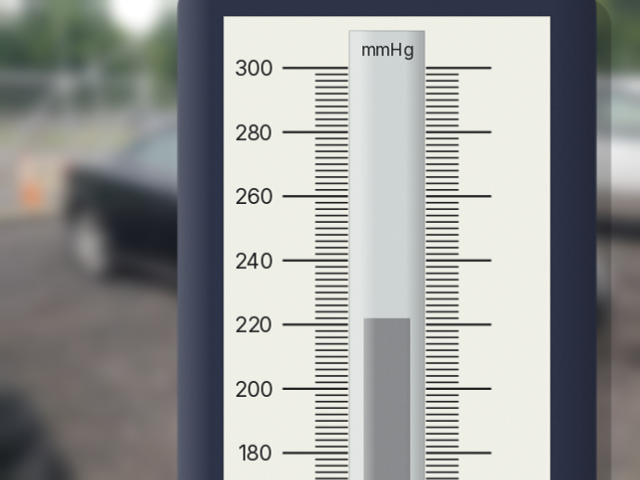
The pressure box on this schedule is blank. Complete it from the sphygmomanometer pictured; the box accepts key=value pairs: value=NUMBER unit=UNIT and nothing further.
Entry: value=222 unit=mmHg
